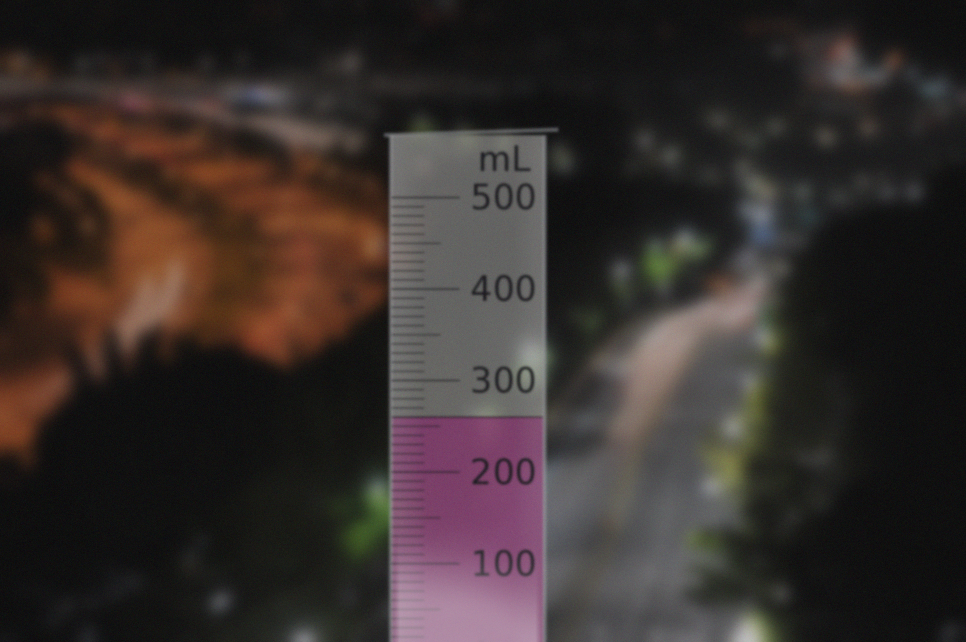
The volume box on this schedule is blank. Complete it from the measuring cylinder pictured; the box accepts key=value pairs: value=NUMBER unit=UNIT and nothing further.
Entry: value=260 unit=mL
